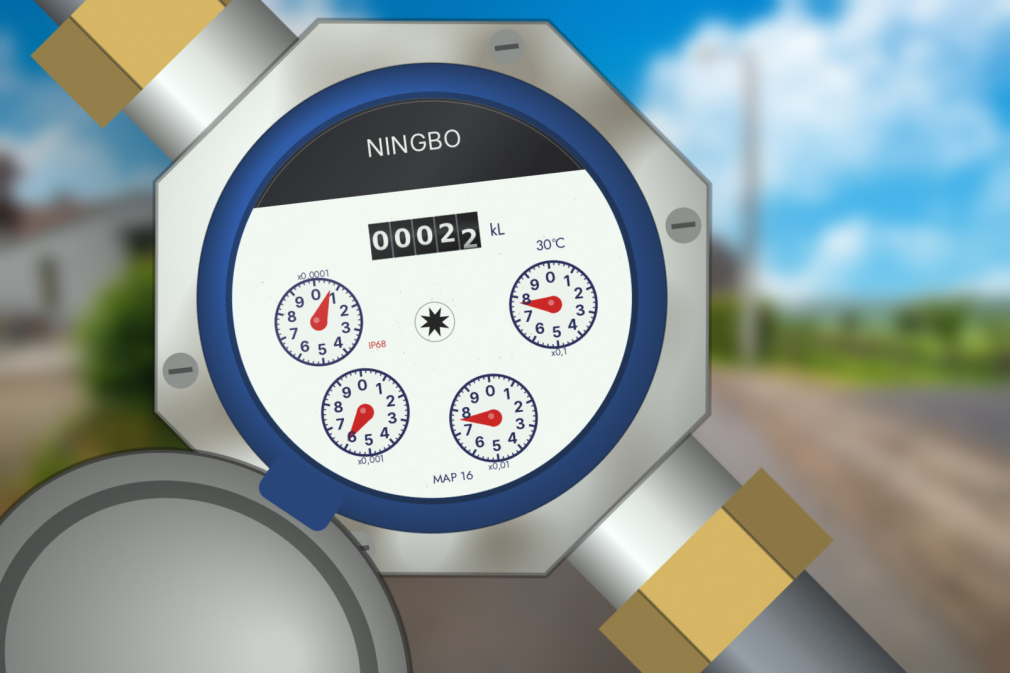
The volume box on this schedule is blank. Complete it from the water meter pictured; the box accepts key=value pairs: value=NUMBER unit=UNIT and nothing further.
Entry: value=21.7760 unit=kL
